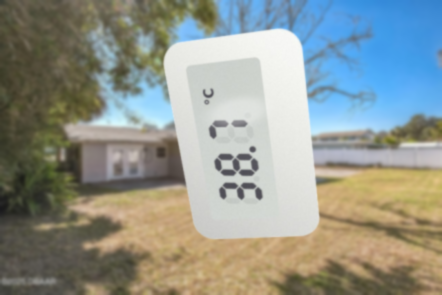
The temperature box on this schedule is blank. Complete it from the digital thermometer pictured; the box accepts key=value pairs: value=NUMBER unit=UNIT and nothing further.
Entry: value=38.7 unit=°C
